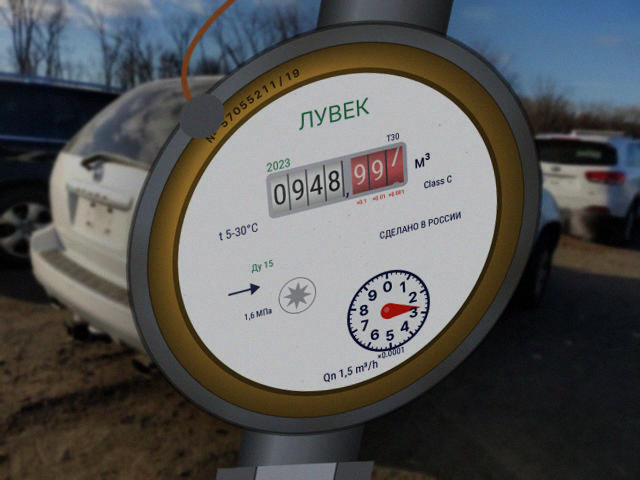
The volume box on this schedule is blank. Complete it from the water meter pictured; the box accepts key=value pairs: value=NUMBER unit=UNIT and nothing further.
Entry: value=948.9972 unit=m³
